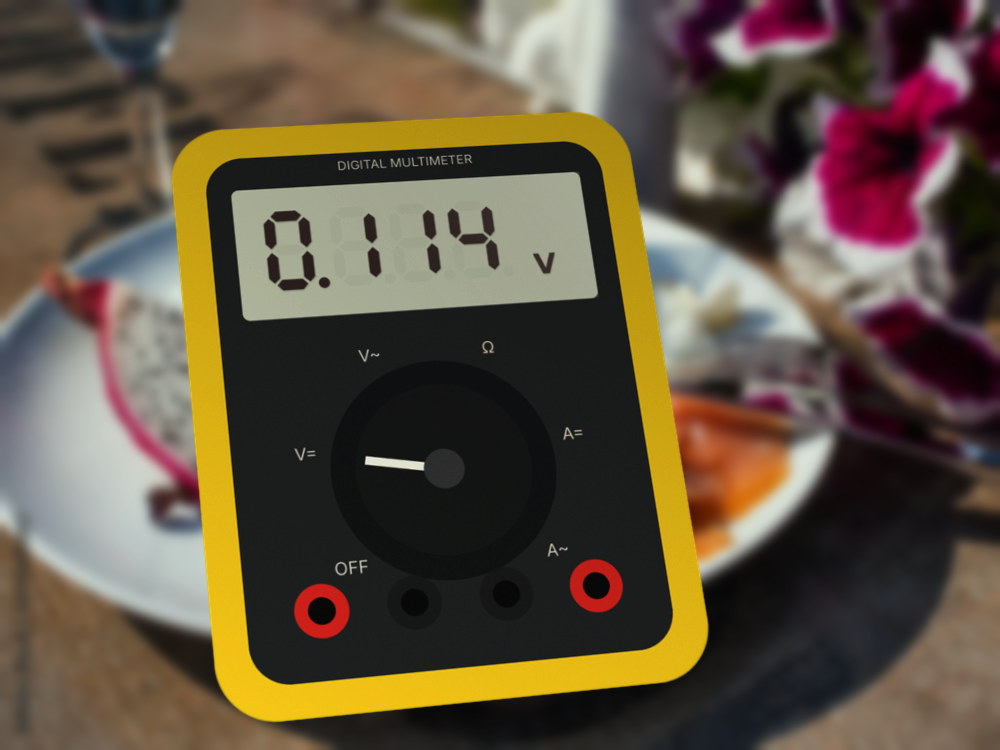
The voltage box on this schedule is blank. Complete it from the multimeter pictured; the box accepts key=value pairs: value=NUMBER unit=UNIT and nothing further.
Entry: value=0.114 unit=V
